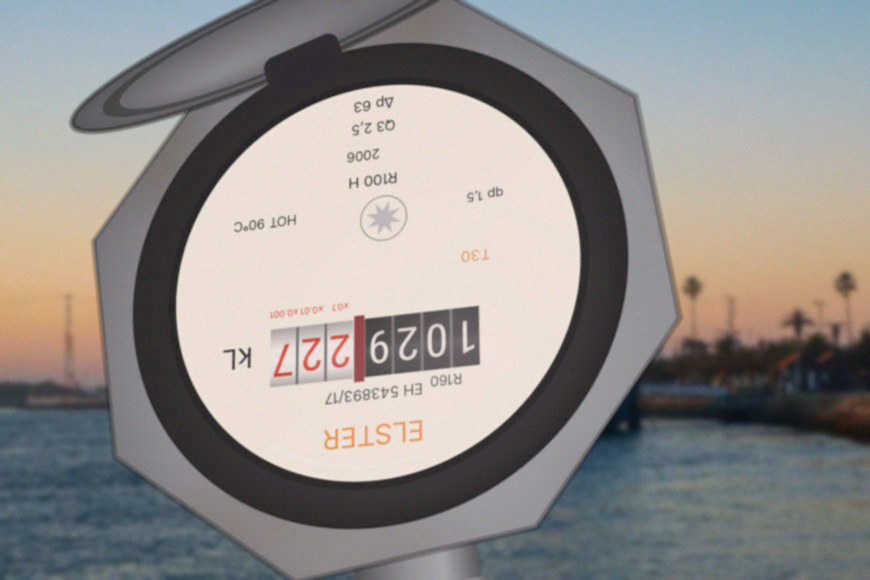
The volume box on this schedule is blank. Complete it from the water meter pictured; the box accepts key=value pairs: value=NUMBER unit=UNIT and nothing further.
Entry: value=1029.227 unit=kL
